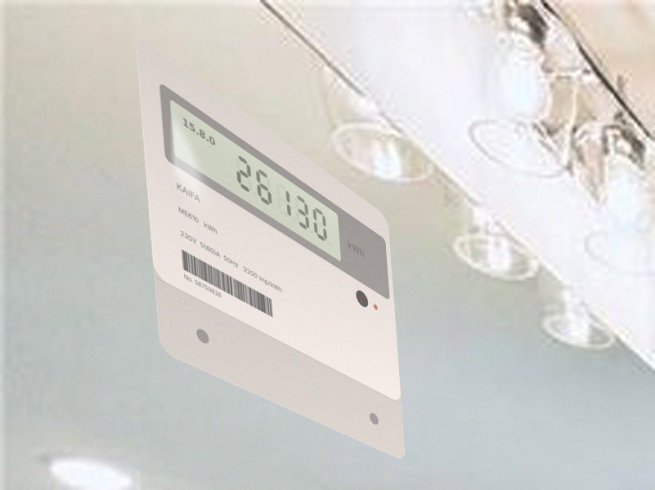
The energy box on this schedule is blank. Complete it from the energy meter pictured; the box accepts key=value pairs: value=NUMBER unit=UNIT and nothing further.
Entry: value=26130 unit=kWh
